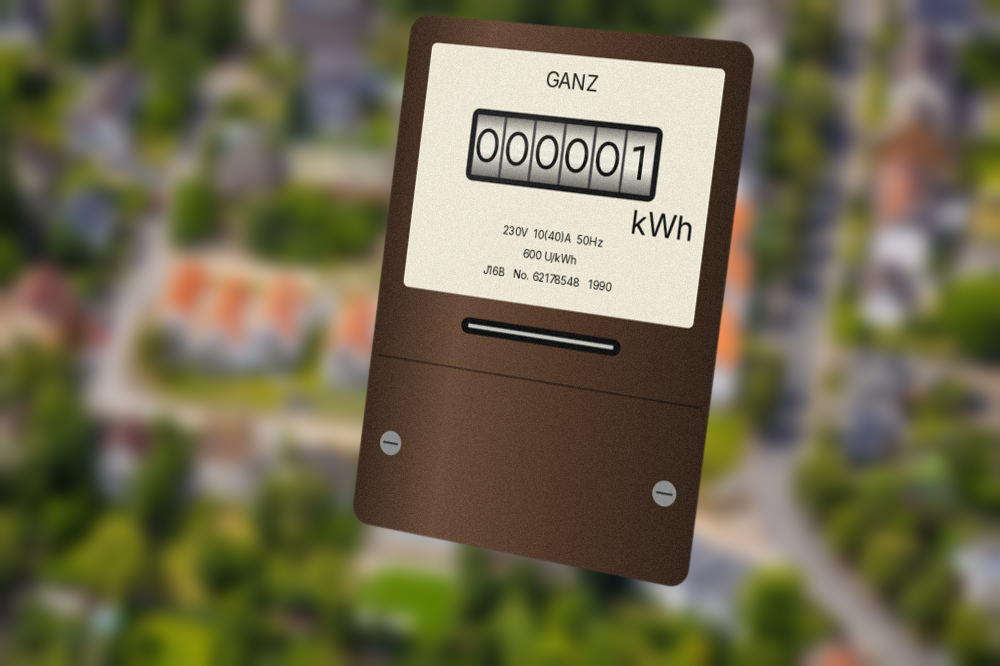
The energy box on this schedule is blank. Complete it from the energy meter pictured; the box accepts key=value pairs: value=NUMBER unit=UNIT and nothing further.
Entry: value=1 unit=kWh
